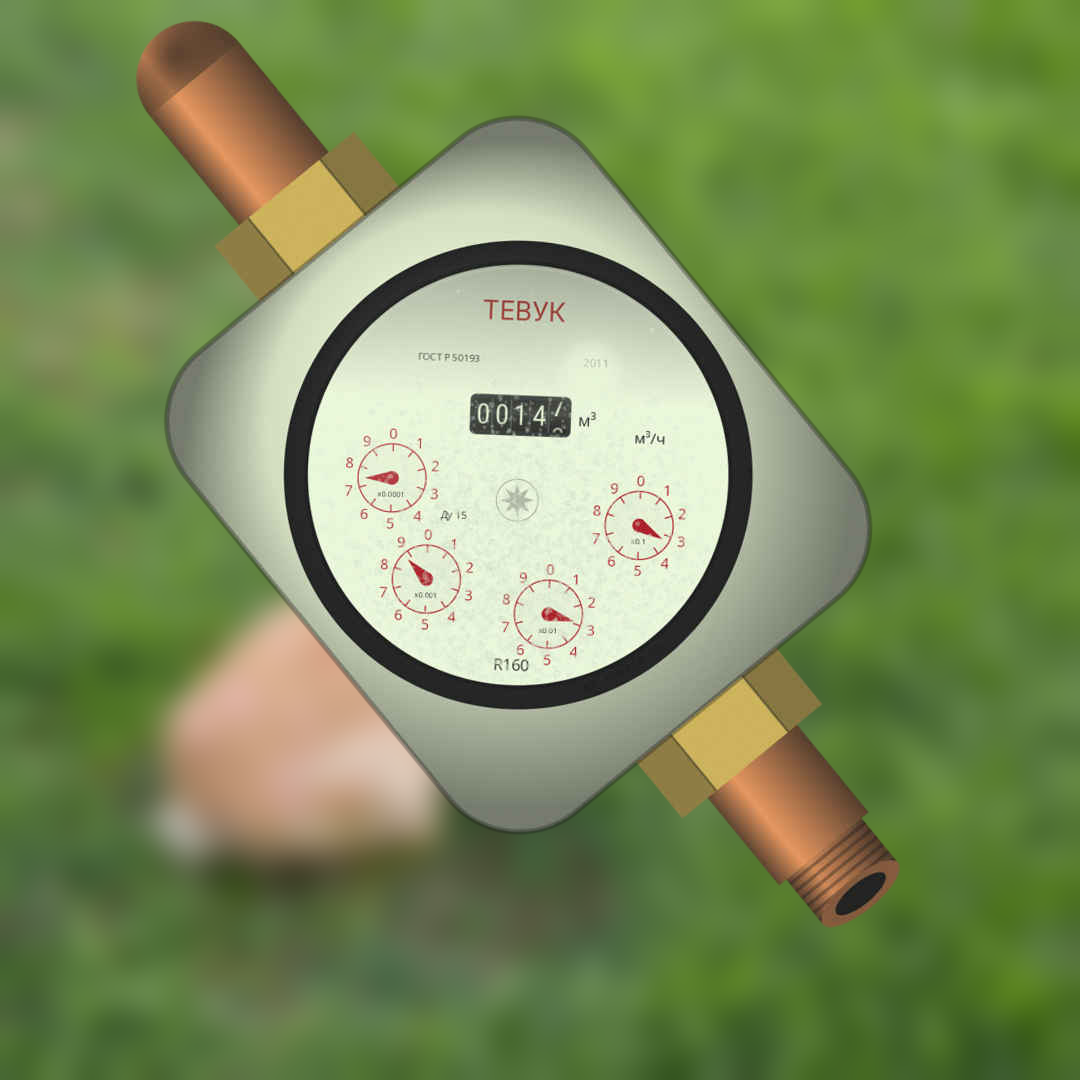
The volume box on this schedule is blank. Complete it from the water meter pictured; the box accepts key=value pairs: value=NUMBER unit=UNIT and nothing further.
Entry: value=147.3287 unit=m³
